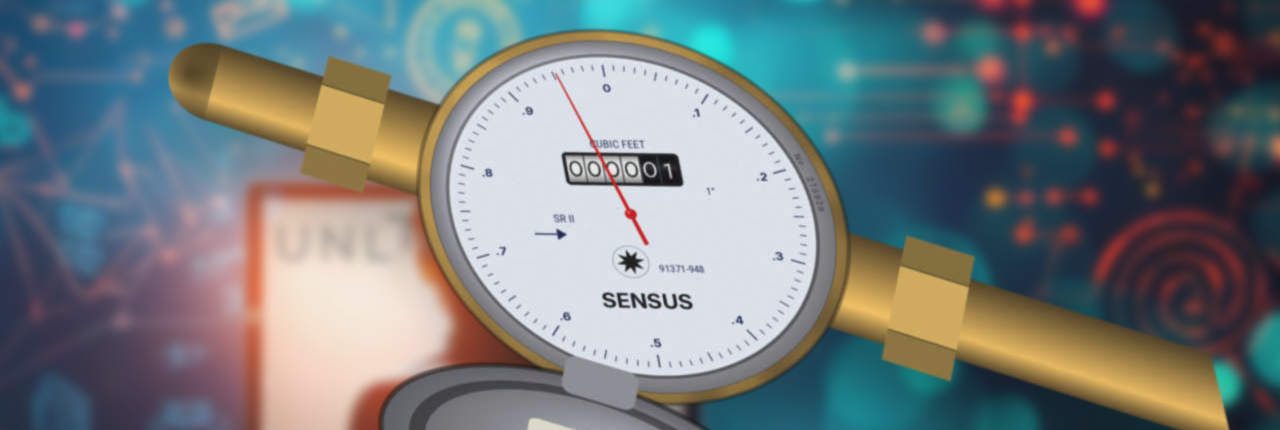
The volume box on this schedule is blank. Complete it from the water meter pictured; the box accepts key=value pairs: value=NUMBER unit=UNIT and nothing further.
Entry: value=0.95 unit=ft³
